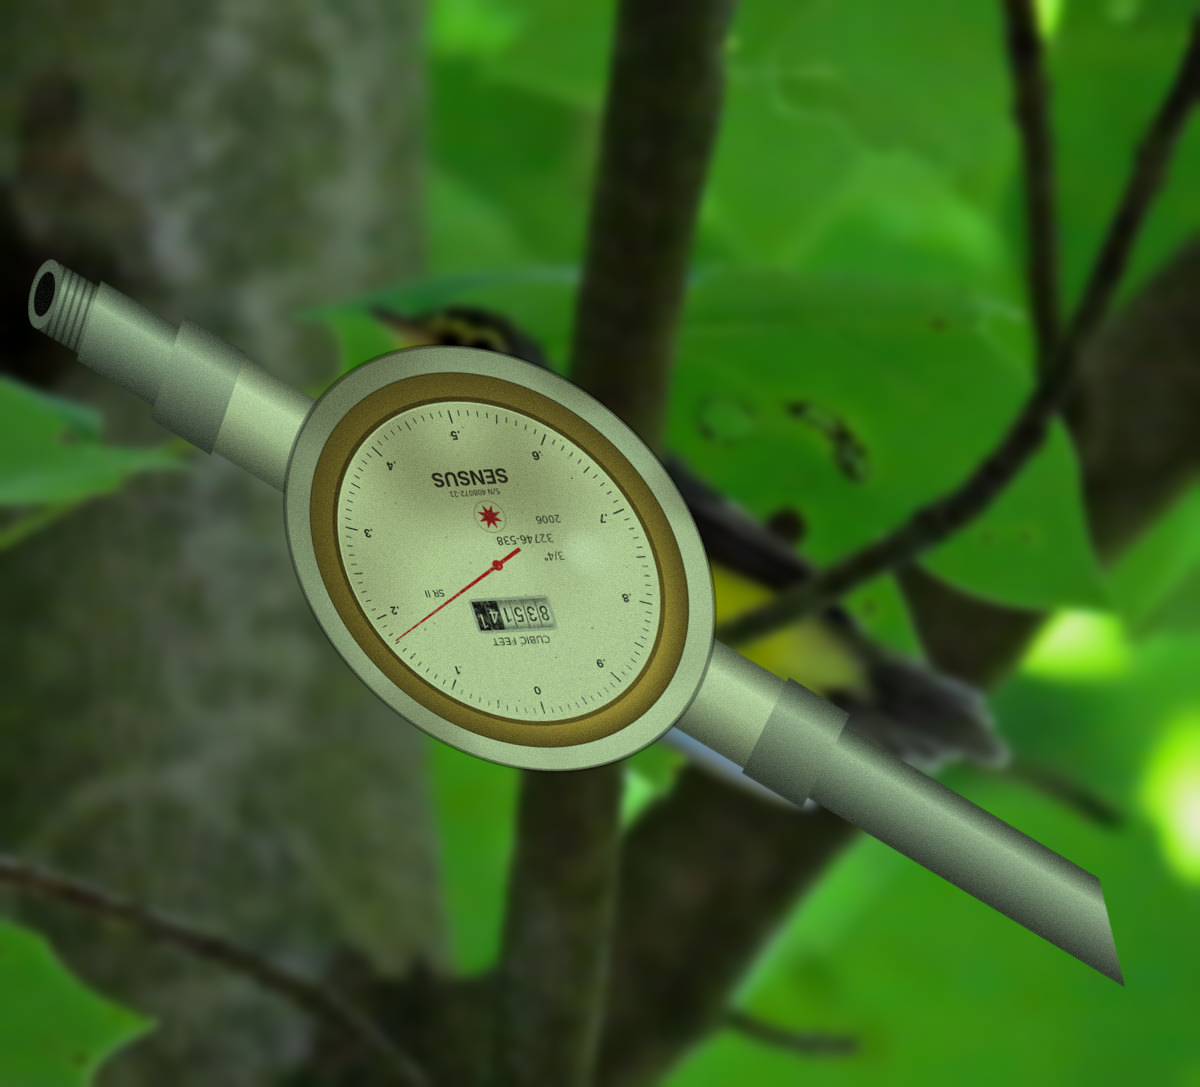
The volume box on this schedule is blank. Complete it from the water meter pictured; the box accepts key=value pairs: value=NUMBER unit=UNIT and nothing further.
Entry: value=835141.17 unit=ft³
